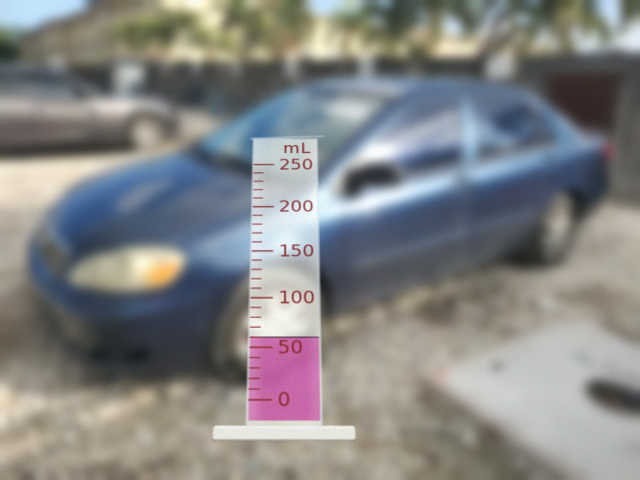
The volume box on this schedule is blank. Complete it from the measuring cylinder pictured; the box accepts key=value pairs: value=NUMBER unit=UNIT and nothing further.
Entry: value=60 unit=mL
